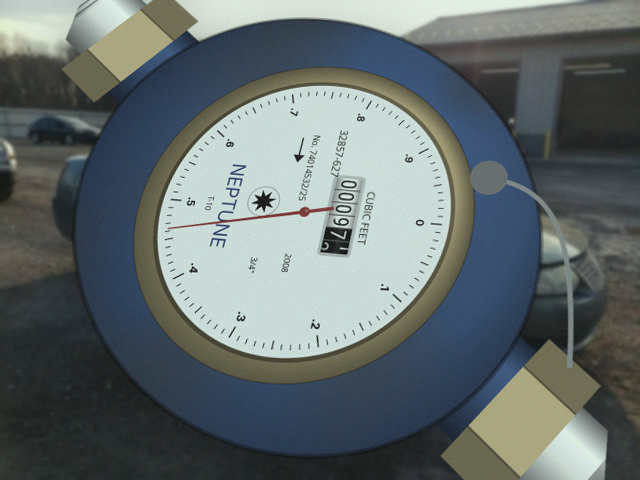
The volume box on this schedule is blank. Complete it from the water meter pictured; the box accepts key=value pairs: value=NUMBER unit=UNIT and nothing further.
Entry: value=971.46 unit=ft³
